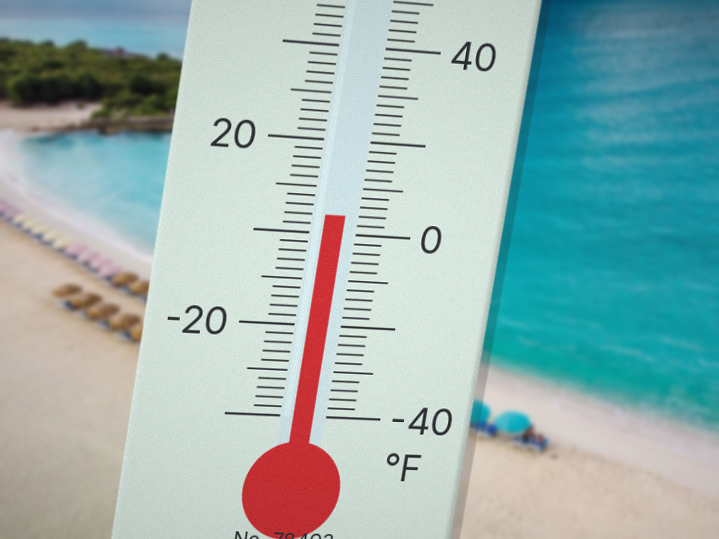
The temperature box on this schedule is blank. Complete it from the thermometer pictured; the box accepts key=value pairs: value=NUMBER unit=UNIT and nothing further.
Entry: value=4 unit=°F
